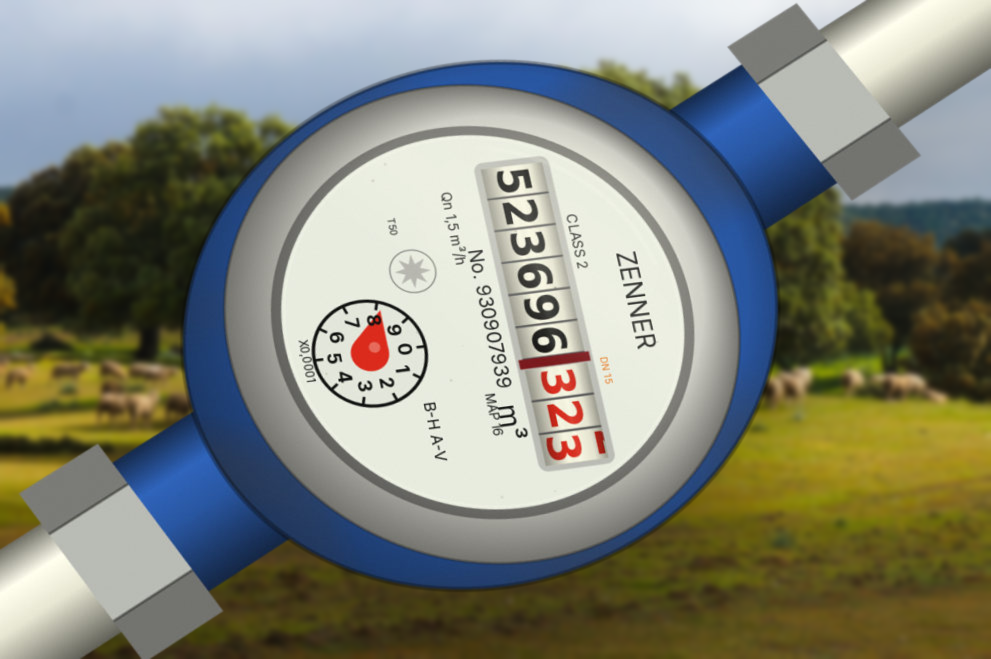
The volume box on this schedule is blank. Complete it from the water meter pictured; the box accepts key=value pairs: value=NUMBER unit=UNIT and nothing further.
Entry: value=523696.3228 unit=m³
